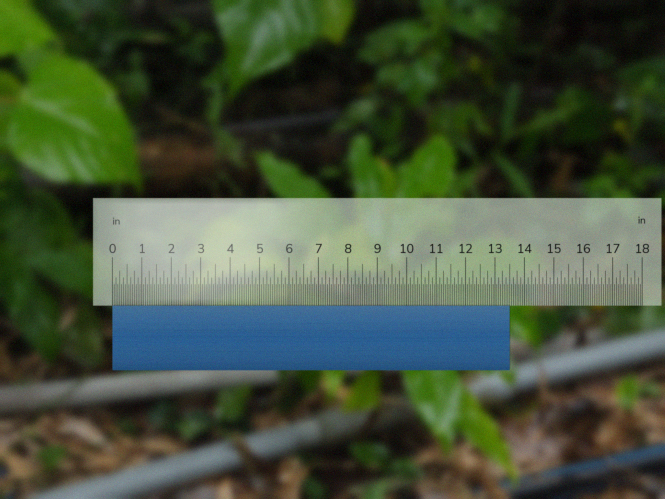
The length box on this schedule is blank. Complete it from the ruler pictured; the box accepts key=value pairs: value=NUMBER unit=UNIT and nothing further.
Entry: value=13.5 unit=in
